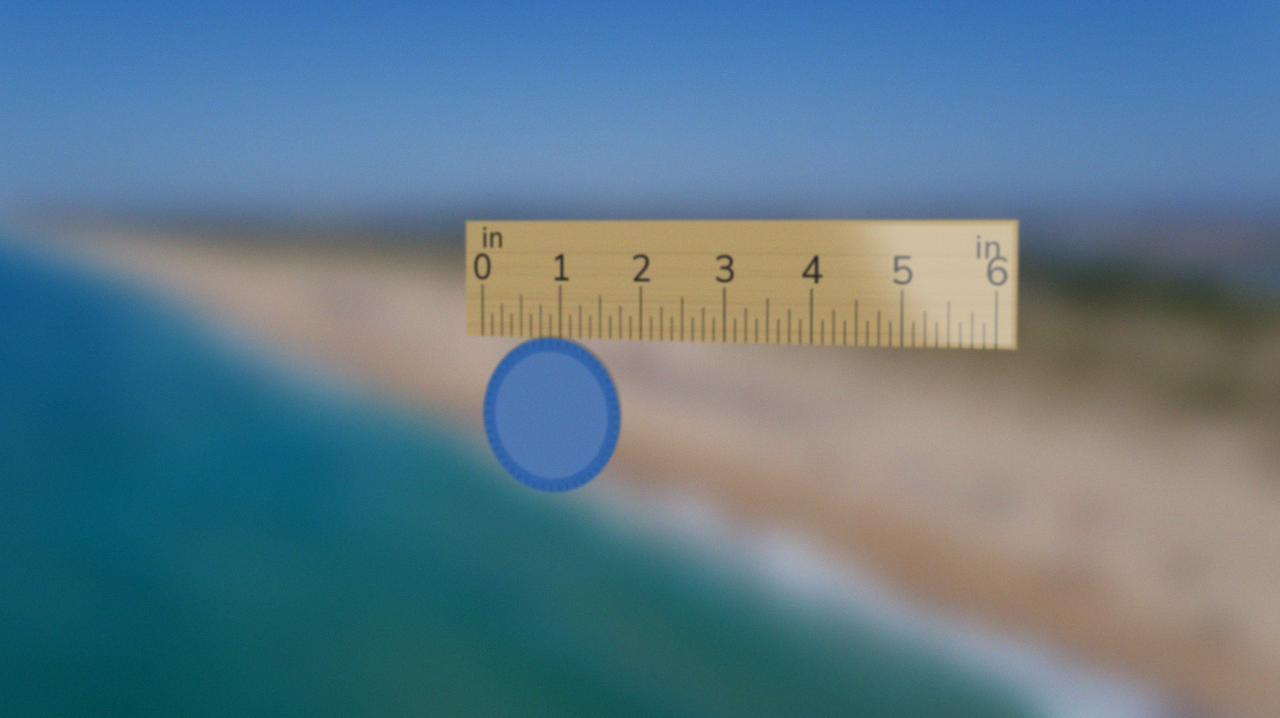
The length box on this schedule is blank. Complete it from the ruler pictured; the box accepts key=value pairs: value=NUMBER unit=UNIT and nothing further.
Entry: value=1.75 unit=in
